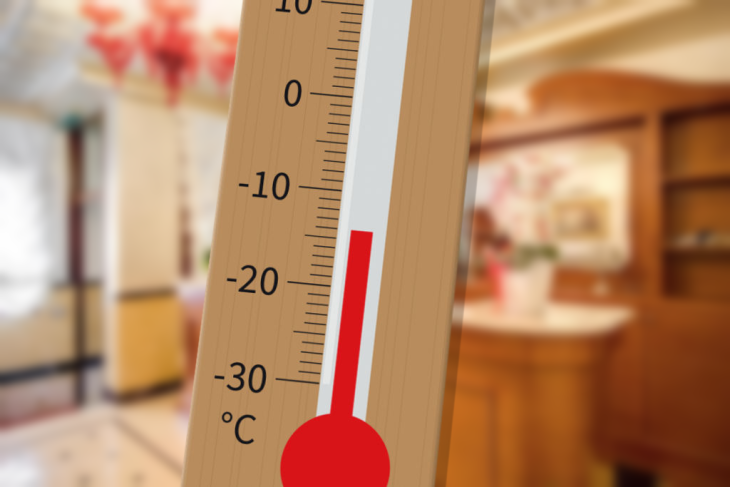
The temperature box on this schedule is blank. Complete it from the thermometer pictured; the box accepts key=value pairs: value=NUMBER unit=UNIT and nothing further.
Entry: value=-14 unit=°C
